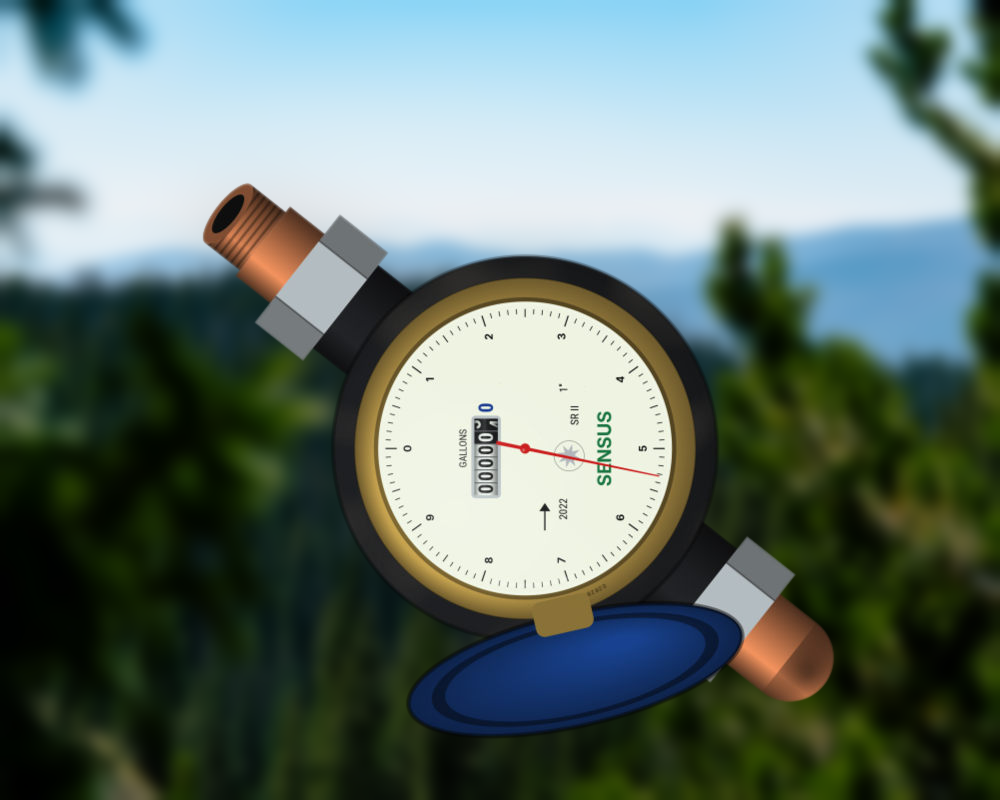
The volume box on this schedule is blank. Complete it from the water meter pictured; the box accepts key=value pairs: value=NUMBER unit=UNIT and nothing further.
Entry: value=35.3 unit=gal
